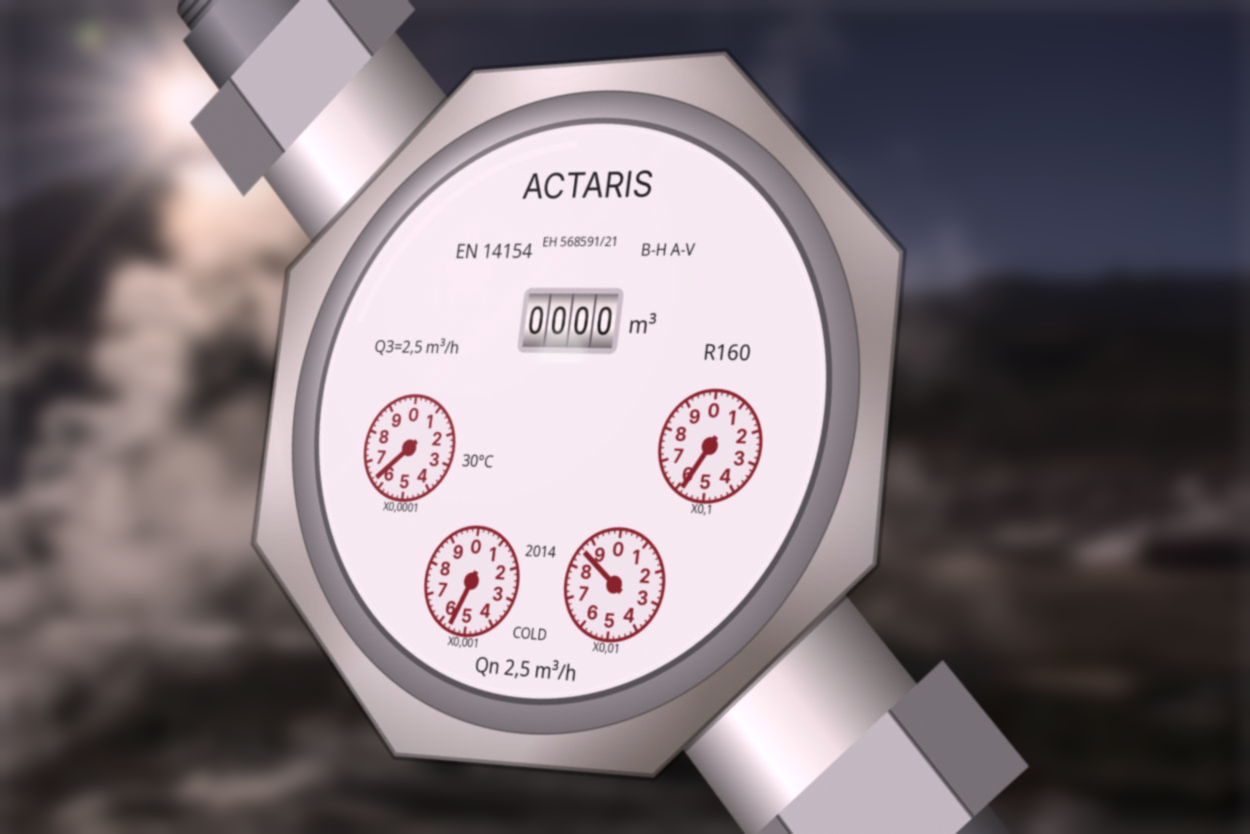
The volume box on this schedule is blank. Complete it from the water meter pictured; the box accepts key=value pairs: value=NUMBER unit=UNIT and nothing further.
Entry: value=0.5856 unit=m³
